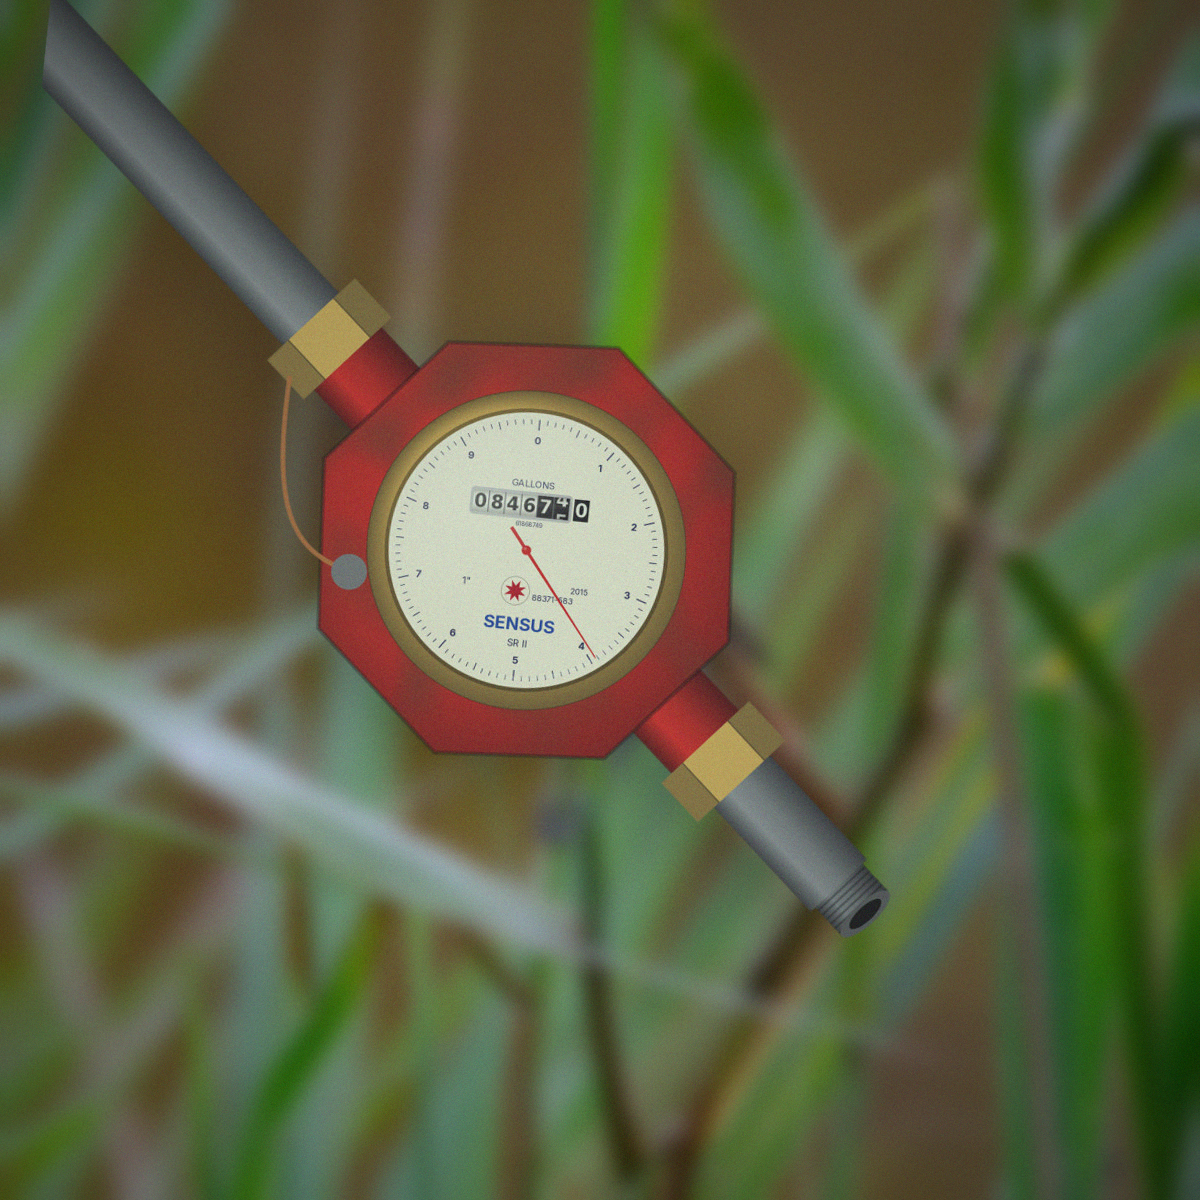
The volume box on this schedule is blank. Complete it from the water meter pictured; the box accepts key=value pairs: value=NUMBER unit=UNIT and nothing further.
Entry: value=846743.9 unit=gal
